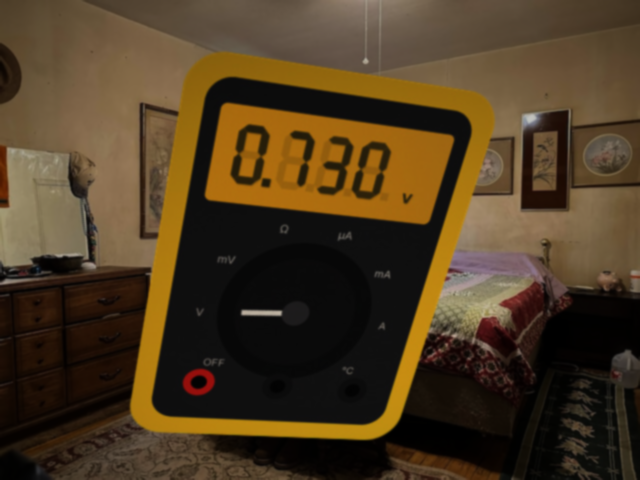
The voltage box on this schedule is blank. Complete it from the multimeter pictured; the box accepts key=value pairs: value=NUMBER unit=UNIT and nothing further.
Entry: value=0.730 unit=V
